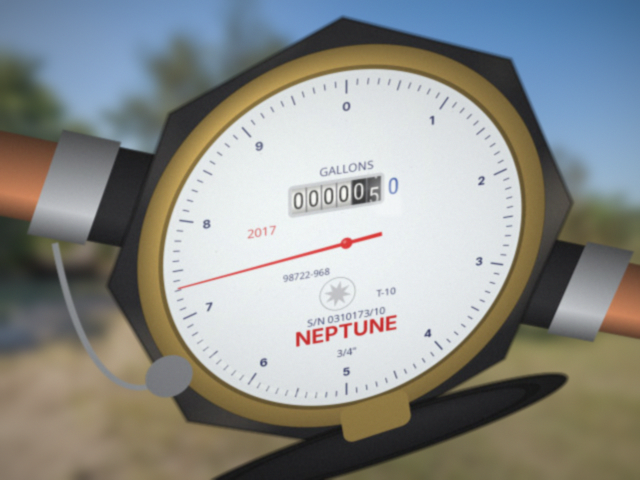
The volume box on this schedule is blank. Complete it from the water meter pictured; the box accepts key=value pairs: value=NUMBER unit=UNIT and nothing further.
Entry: value=47.3 unit=gal
